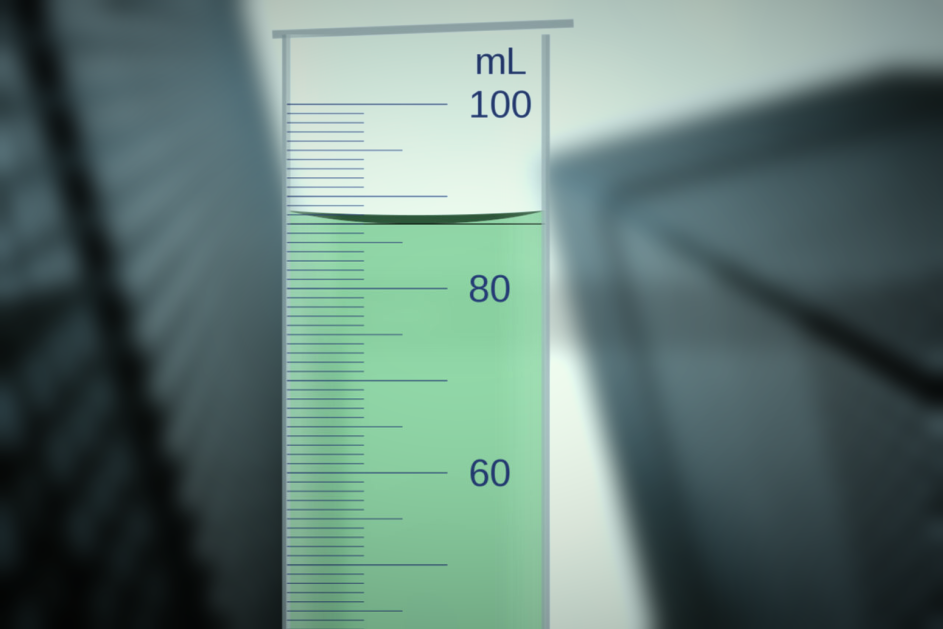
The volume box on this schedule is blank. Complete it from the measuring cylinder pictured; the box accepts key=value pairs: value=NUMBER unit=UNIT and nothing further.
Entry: value=87 unit=mL
